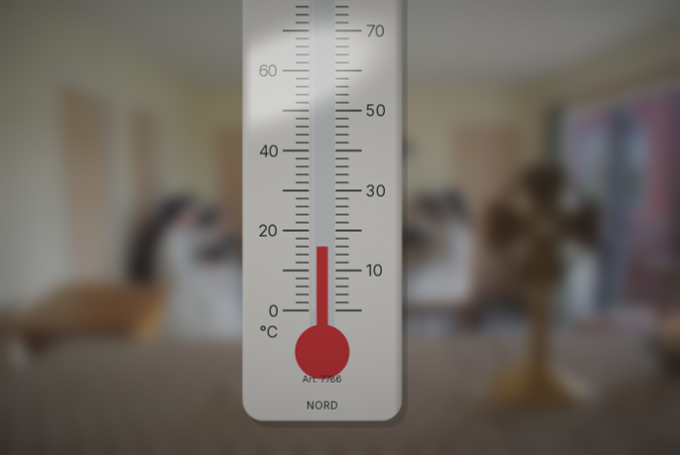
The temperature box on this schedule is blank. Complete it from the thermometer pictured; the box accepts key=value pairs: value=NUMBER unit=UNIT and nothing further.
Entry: value=16 unit=°C
